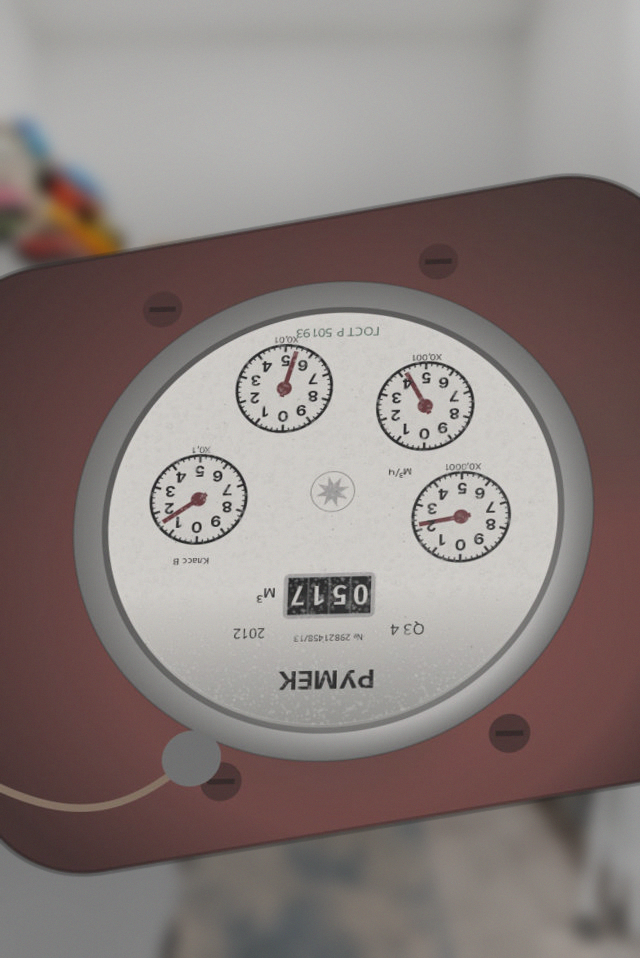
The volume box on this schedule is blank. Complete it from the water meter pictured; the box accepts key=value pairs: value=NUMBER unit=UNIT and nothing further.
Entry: value=517.1542 unit=m³
